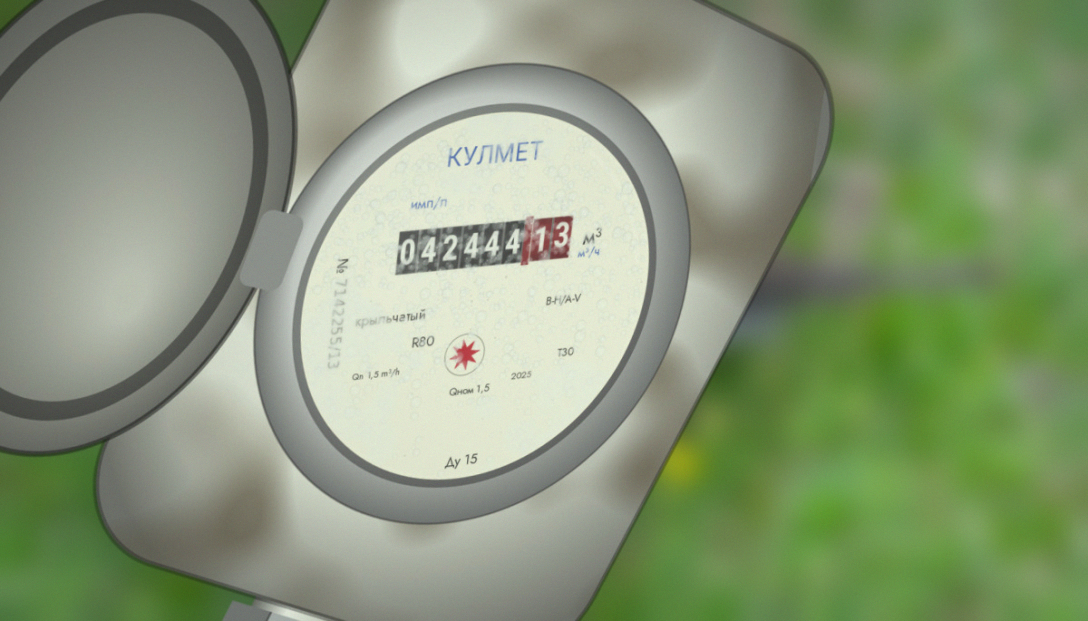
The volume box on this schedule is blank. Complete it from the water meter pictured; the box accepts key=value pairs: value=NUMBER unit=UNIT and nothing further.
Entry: value=42444.13 unit=m³
